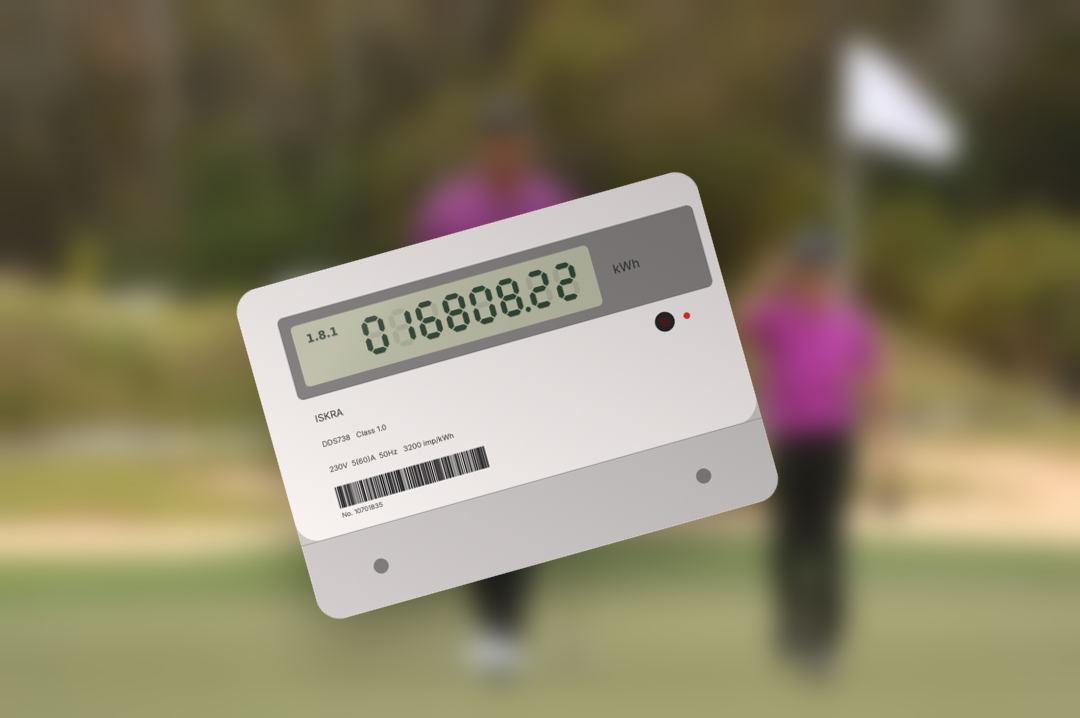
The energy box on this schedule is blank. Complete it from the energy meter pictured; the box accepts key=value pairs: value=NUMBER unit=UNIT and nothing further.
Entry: value=16808.22 unit=kWh
